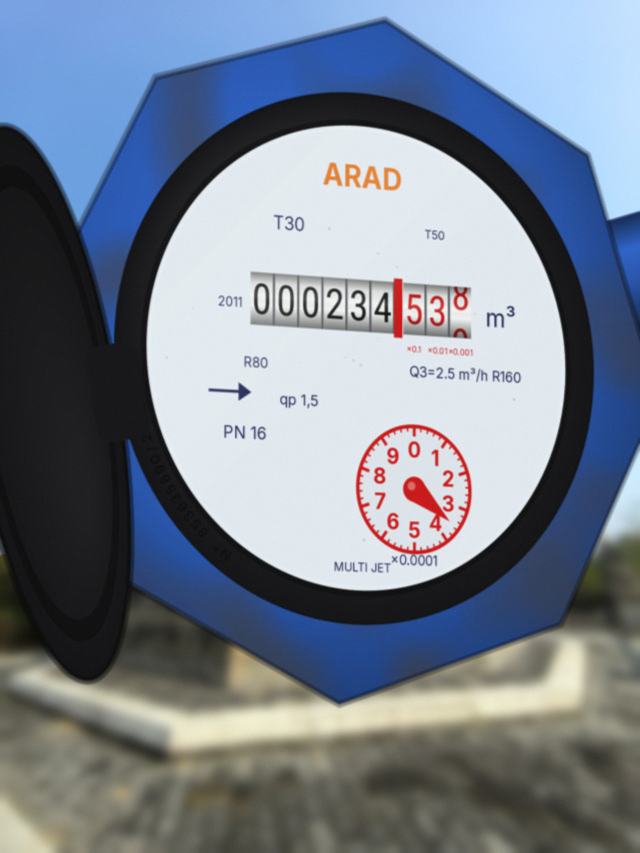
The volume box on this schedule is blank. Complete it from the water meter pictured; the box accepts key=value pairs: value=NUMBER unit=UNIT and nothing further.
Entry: value=234.5383 unit=m³
